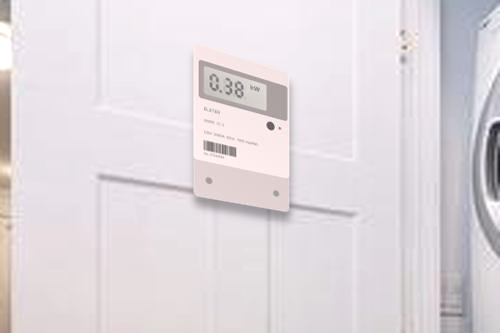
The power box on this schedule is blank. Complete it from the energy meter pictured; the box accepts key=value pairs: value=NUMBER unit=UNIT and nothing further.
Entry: value=0.38 unit=kW
